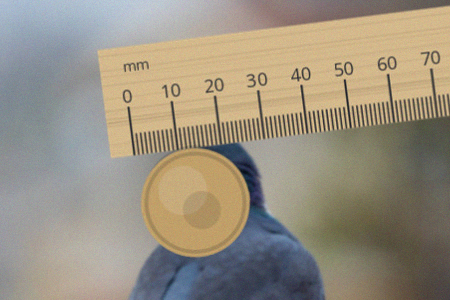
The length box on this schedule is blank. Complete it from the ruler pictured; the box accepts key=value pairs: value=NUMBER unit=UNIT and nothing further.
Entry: value=25 unit=mm
